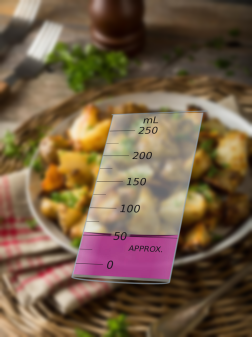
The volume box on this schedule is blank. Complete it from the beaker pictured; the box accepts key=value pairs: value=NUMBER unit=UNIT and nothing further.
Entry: value=50 unit=mL
